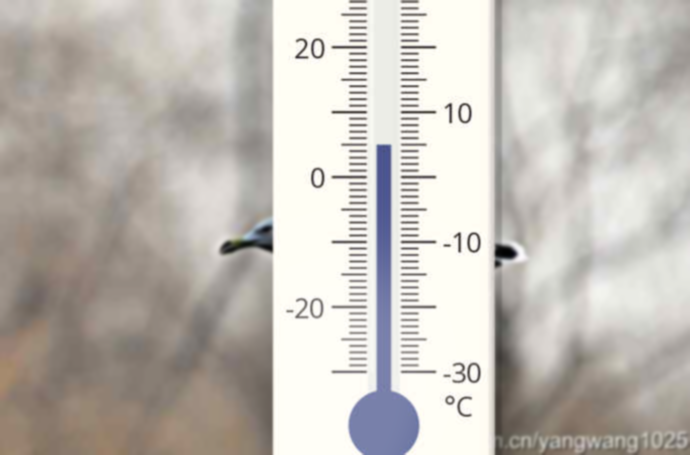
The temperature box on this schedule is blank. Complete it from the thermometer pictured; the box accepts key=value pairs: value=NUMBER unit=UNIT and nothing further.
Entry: value=5 unit=°C
